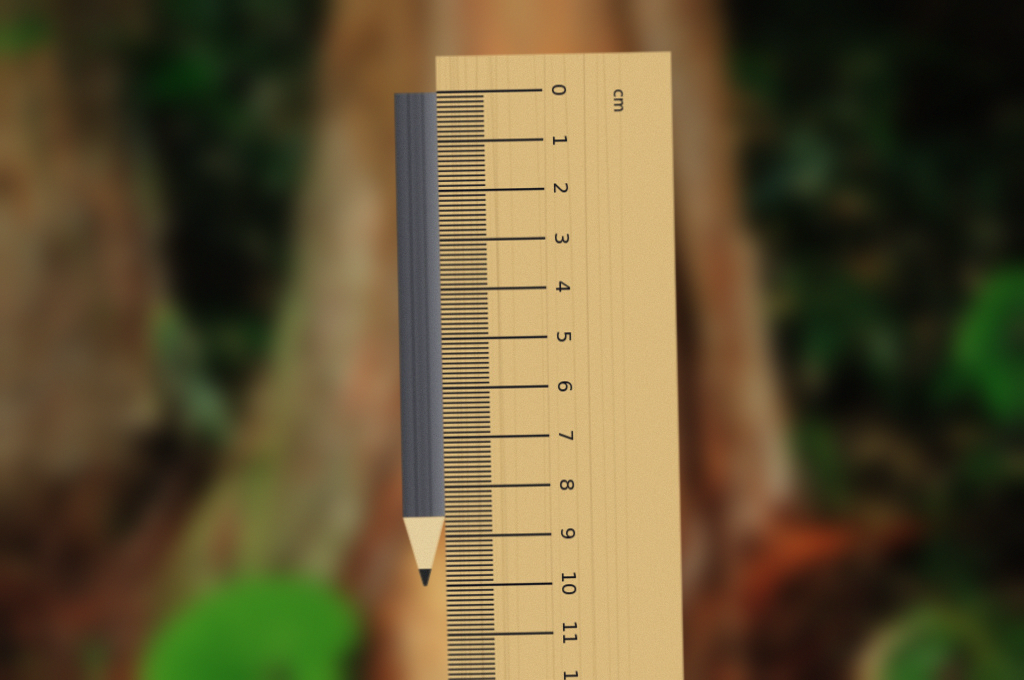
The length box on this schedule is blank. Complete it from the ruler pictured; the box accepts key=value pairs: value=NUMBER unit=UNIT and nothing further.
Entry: value=10 unit=cm
